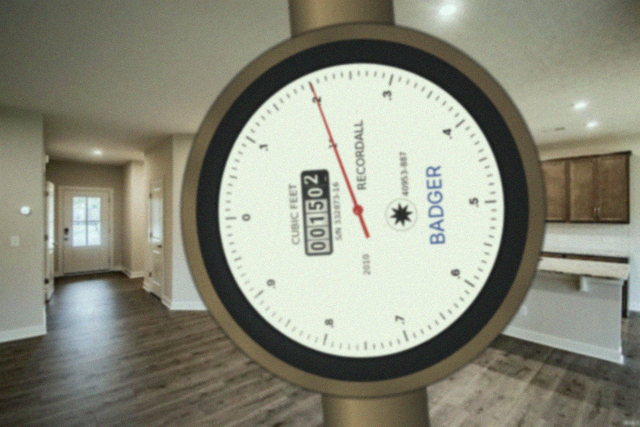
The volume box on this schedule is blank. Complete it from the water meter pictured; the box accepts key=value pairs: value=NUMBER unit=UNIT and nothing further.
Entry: value=1502.20 unit=ft³
